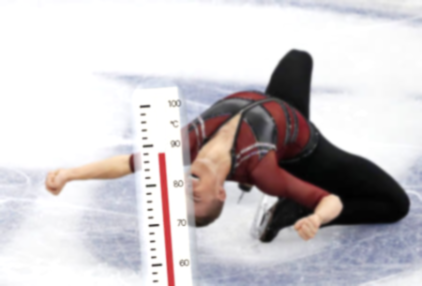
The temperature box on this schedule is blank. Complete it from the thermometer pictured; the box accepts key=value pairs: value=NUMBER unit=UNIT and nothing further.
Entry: value=88 unit=°C
